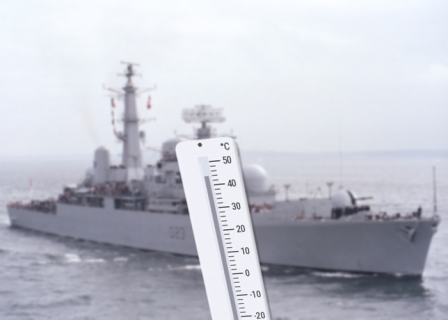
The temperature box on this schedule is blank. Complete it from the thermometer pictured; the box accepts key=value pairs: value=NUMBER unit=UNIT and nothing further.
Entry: value=44 unit=°C
